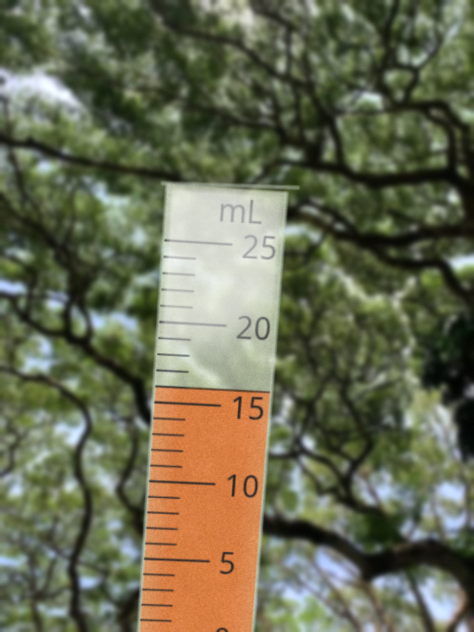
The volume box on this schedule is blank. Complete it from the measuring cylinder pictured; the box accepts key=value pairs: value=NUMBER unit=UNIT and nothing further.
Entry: value=16 unit=mL
